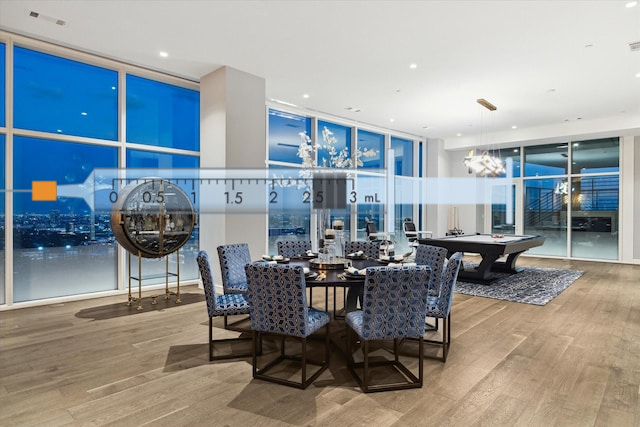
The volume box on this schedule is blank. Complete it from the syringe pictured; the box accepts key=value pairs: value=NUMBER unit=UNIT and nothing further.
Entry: value=2.5 unit=mL
